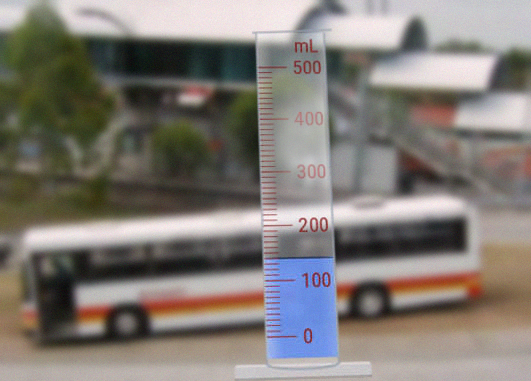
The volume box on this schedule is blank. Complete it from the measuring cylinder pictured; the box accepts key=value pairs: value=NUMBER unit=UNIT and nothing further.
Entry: value=140 unit=mL
